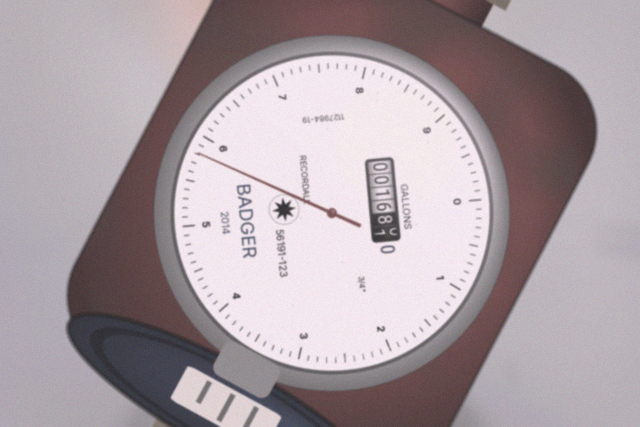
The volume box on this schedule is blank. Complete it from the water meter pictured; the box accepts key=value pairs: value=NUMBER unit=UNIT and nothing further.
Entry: value=16805.8 unit=gal
